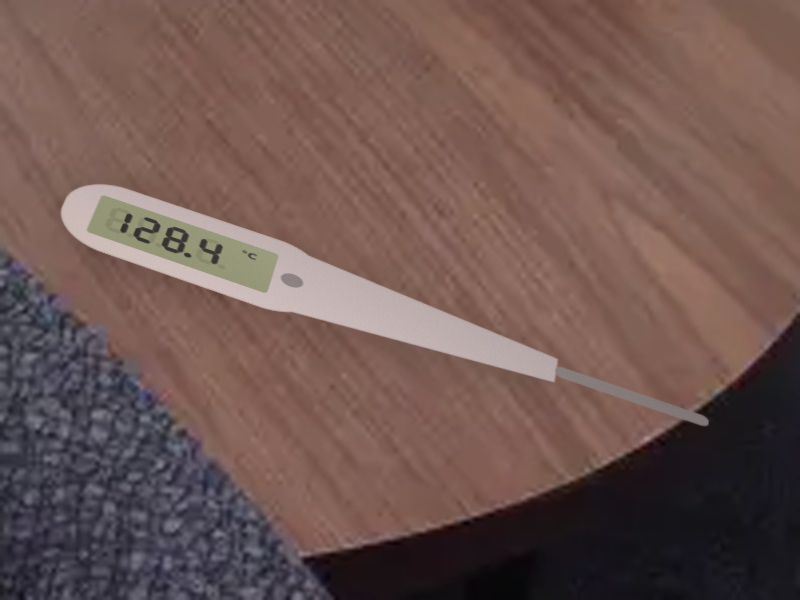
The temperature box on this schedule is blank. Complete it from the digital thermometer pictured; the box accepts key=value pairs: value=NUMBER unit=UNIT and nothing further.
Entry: value=128.4 unit=°C
